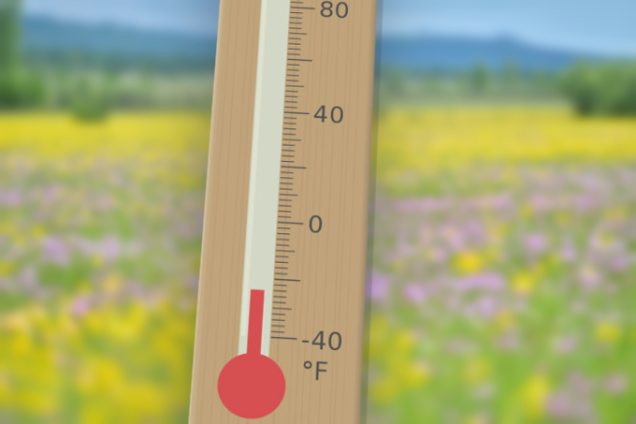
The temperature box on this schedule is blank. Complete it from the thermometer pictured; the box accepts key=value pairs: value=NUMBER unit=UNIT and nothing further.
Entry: value=-24 unit=°F
